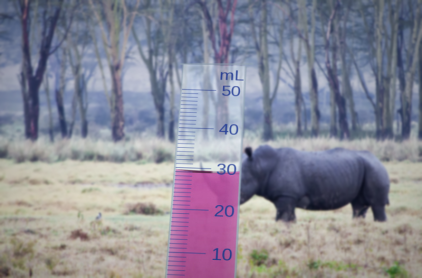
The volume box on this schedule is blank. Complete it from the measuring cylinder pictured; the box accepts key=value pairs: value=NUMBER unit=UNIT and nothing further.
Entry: value=29 unit=mL
